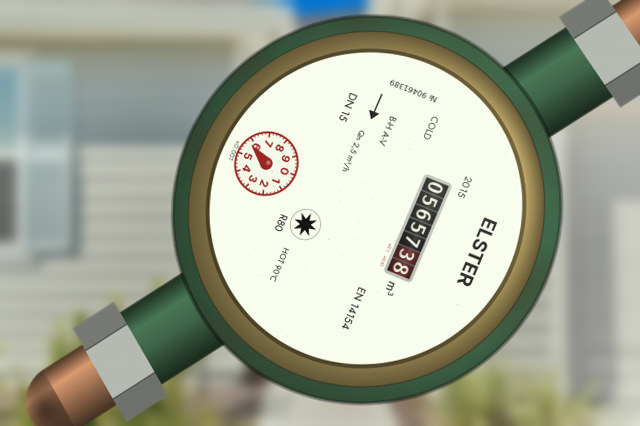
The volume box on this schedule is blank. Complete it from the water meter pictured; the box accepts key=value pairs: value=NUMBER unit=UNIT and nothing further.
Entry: value=5657.385 unit=m³
